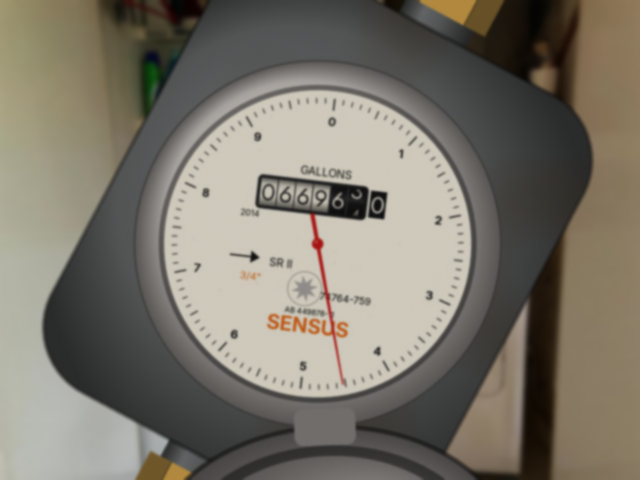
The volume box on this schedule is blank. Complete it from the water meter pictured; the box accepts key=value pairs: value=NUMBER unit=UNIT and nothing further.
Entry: value=669634.5 unit=gal
